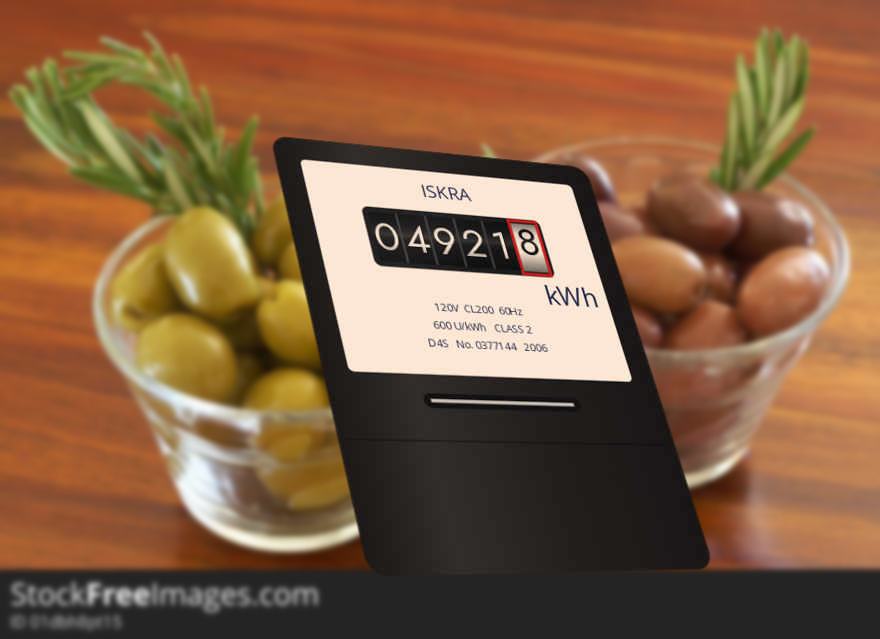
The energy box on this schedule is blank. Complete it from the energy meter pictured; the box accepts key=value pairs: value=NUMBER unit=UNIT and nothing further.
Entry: value=4921.8 unit=kWh
